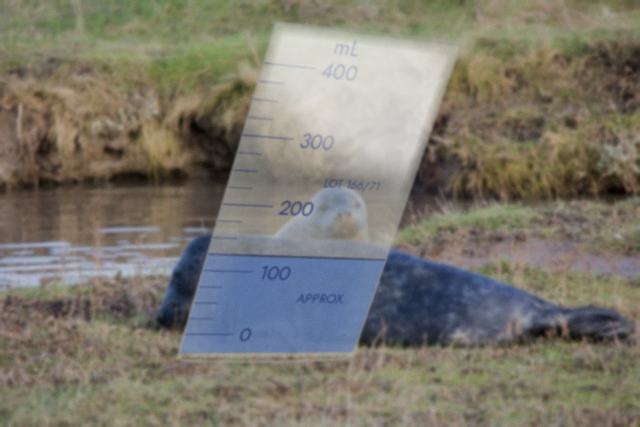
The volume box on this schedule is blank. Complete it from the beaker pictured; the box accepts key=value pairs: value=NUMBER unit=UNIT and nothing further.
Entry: value=125 unit=mL
